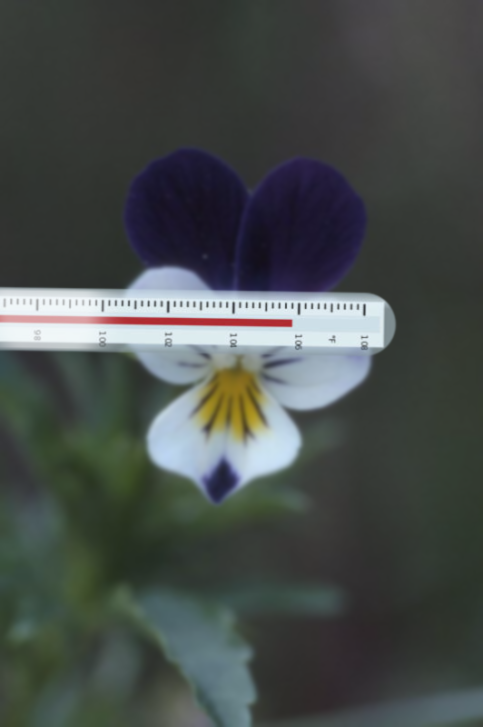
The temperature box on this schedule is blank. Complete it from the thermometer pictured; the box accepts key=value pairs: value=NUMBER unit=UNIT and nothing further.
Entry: value=105.8 unit=°F
